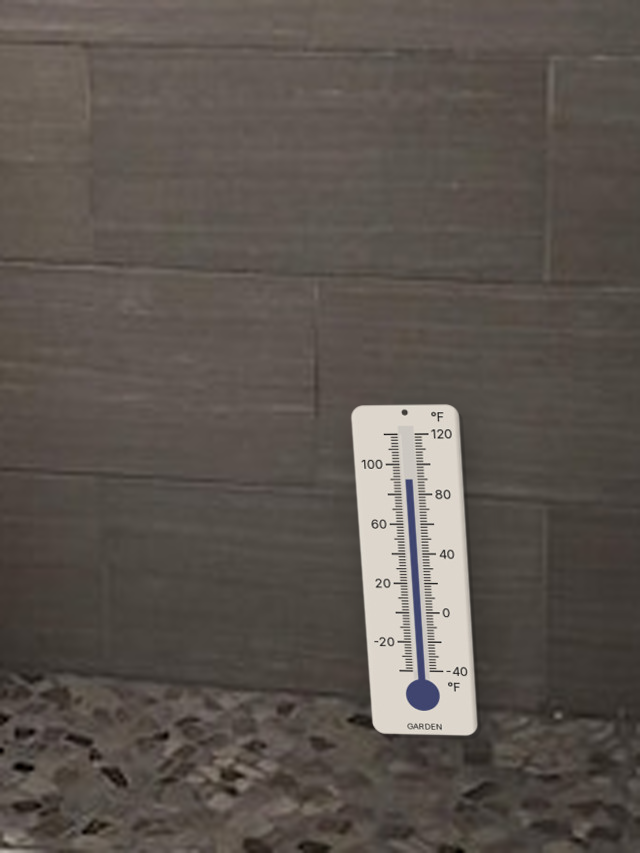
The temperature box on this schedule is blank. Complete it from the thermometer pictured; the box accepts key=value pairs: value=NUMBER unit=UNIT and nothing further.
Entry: value=90 unit=°F
